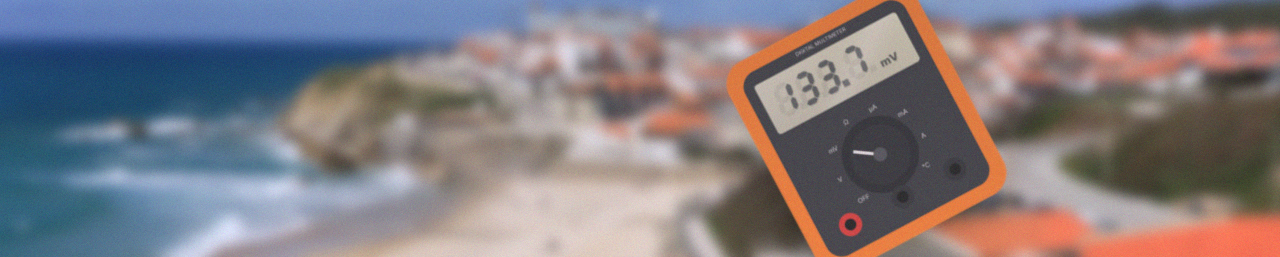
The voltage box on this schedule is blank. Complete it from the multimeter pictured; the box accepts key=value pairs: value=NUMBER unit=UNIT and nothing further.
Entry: value=133.7 unit=mV
